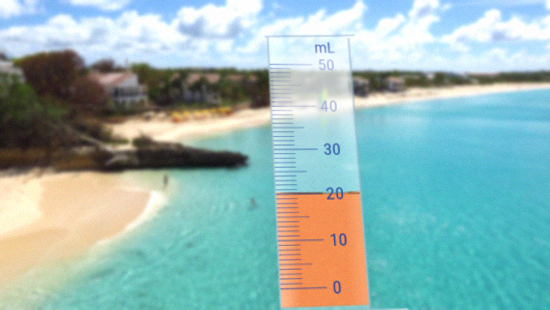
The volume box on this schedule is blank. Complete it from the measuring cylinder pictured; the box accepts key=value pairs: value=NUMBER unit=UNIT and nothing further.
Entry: value=20 unit=mL
